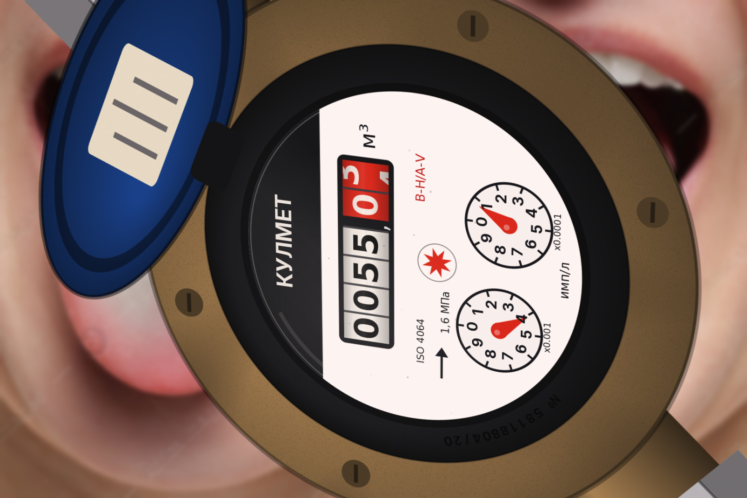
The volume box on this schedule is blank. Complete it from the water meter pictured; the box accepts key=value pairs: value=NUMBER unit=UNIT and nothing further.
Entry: value=55.0340 unit=m³
